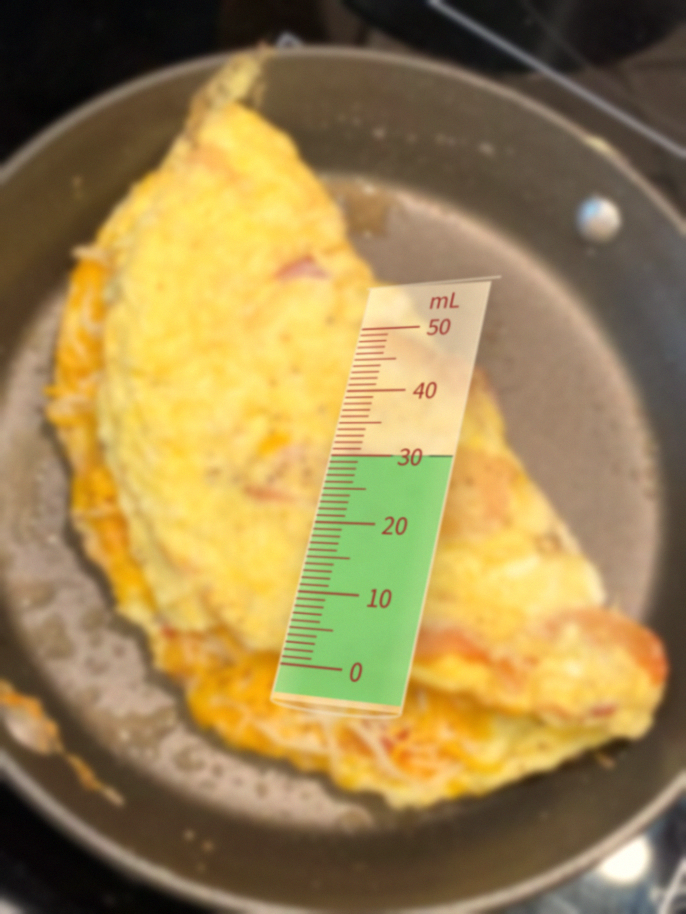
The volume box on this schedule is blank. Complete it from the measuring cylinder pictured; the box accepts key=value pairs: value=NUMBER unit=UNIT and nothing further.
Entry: value=30 unit=mL
